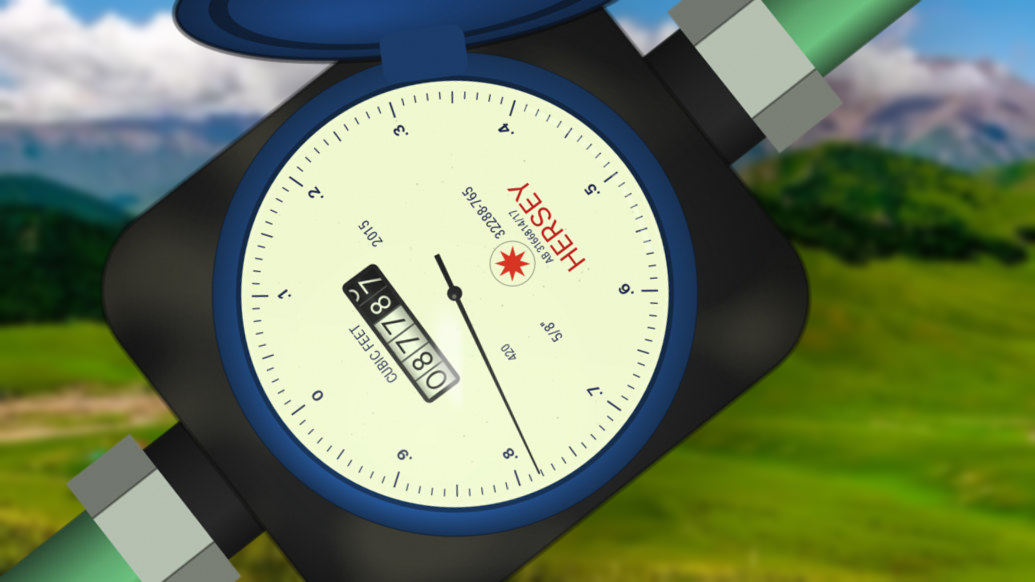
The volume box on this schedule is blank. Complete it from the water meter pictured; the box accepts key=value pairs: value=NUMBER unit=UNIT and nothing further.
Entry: value=87786.78 unit=ft³
